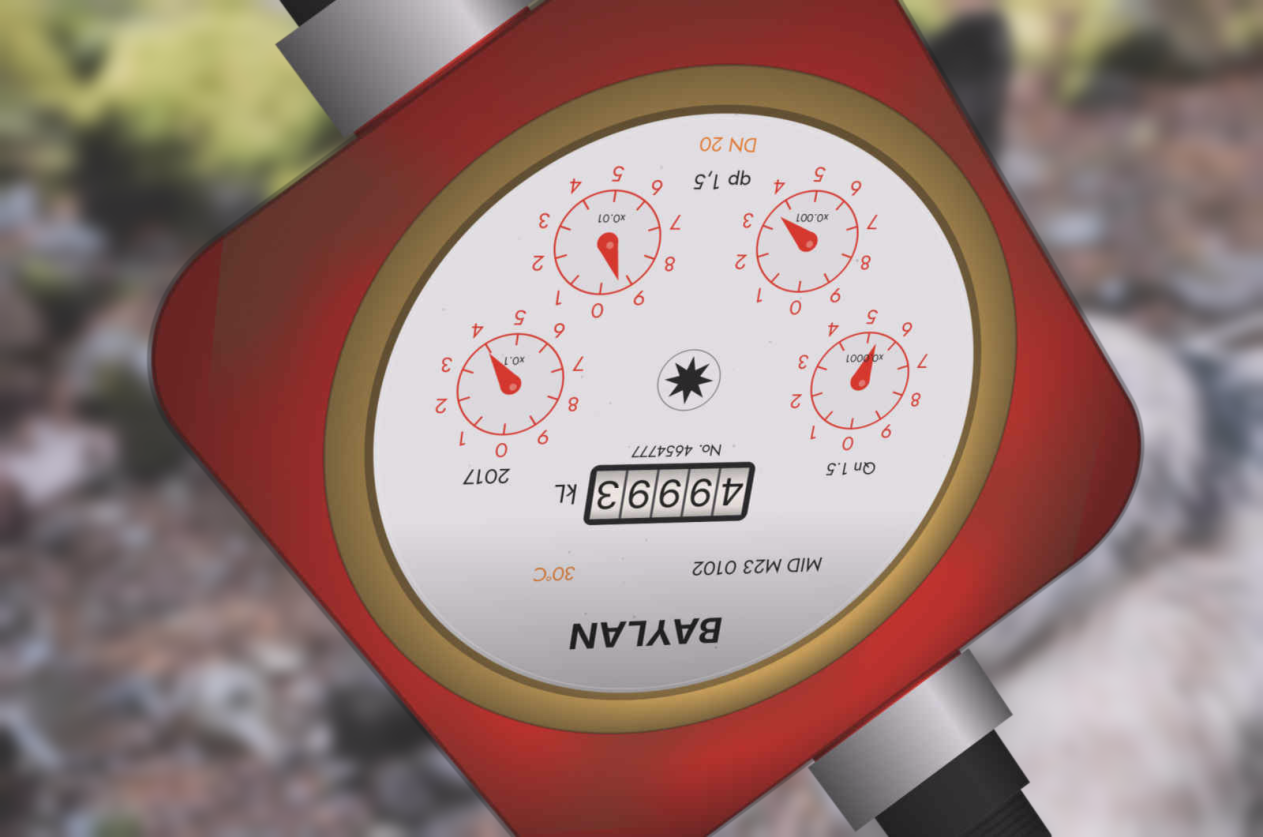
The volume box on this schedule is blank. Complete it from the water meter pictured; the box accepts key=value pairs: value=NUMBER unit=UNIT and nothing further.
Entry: value=49993.3935 unit=kL
